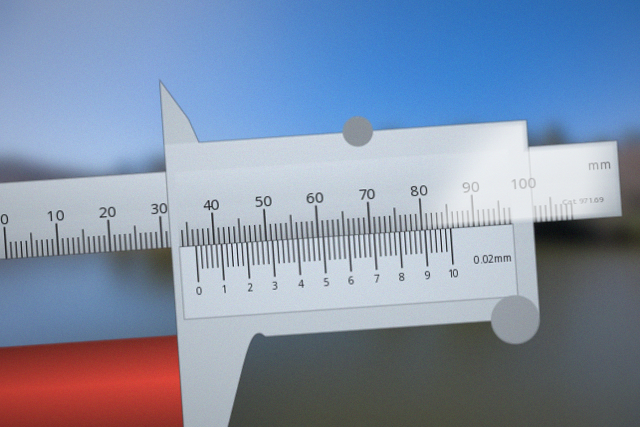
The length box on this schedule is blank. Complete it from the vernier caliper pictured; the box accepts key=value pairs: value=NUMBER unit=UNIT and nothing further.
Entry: value=36.5 unit=mm
